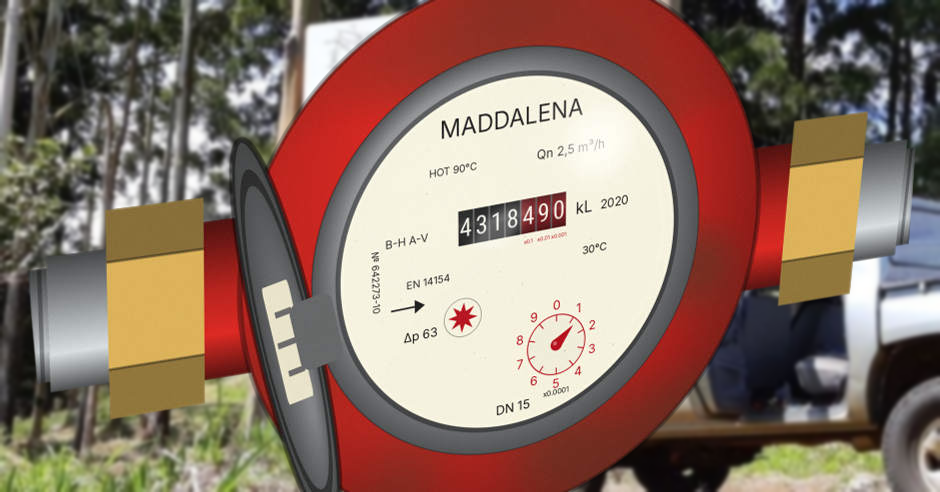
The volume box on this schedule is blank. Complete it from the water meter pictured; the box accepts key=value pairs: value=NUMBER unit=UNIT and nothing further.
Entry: value=4318.4901 unit=kL
